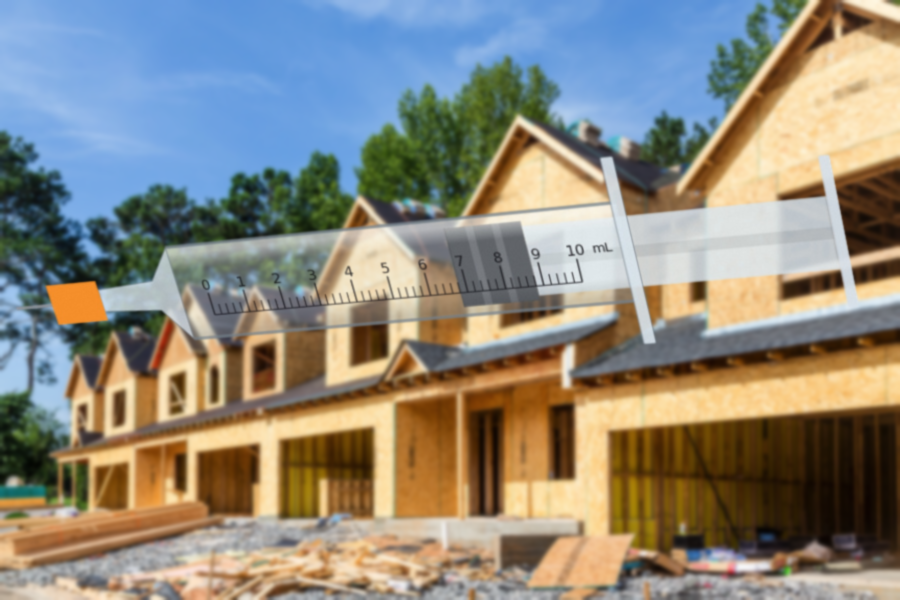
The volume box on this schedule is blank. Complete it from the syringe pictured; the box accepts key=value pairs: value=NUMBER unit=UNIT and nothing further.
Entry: value=6.8 unit=mL
